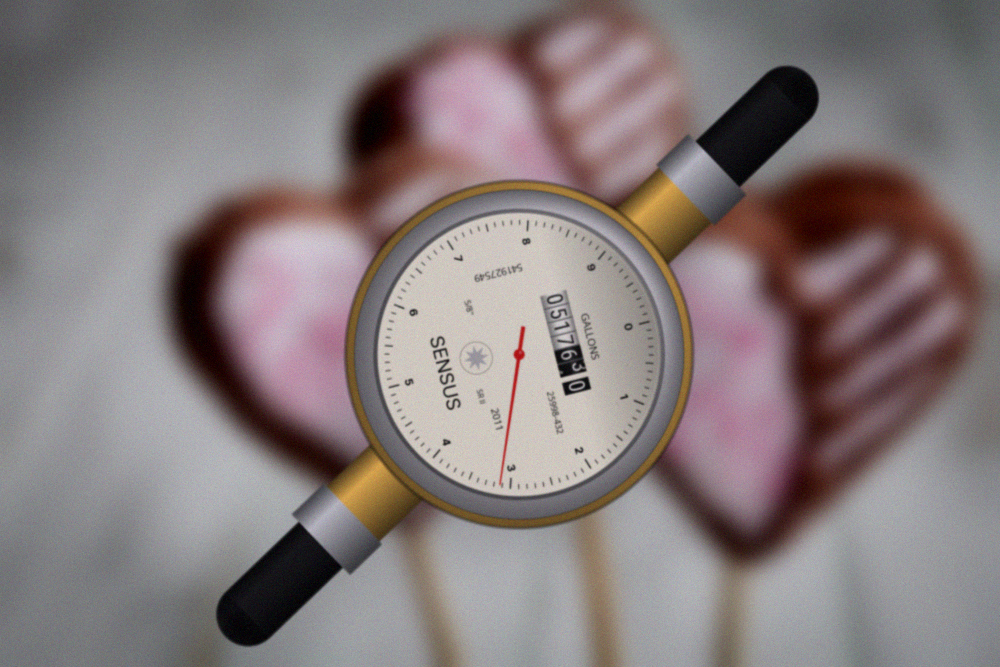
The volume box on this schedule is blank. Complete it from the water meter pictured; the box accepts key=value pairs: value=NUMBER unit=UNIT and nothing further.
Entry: value=517633.1 unit=gal
